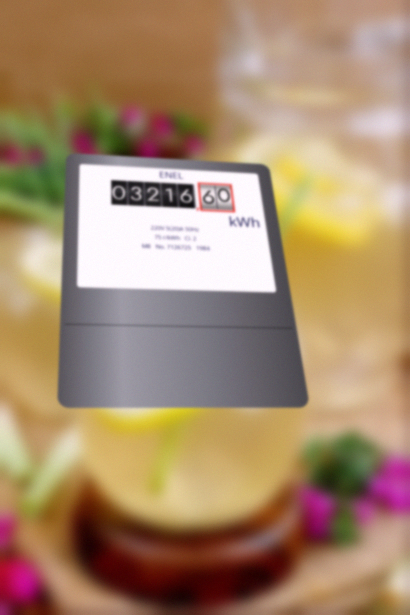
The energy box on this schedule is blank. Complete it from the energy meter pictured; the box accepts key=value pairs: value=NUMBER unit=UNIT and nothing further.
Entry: value=3216.60 unit=kWh
